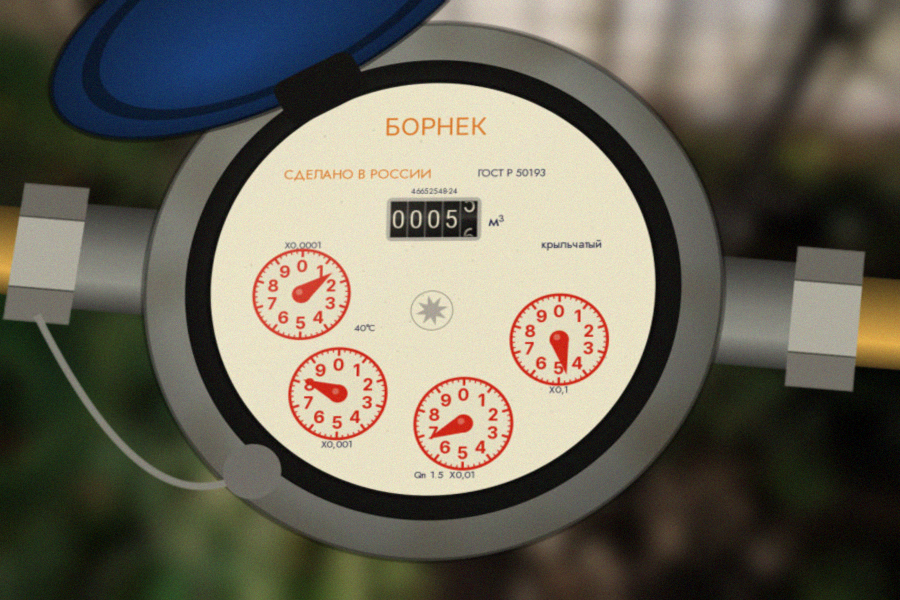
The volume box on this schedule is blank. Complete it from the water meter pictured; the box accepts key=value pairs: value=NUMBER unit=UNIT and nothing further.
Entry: value=55.4681 unit=m³
